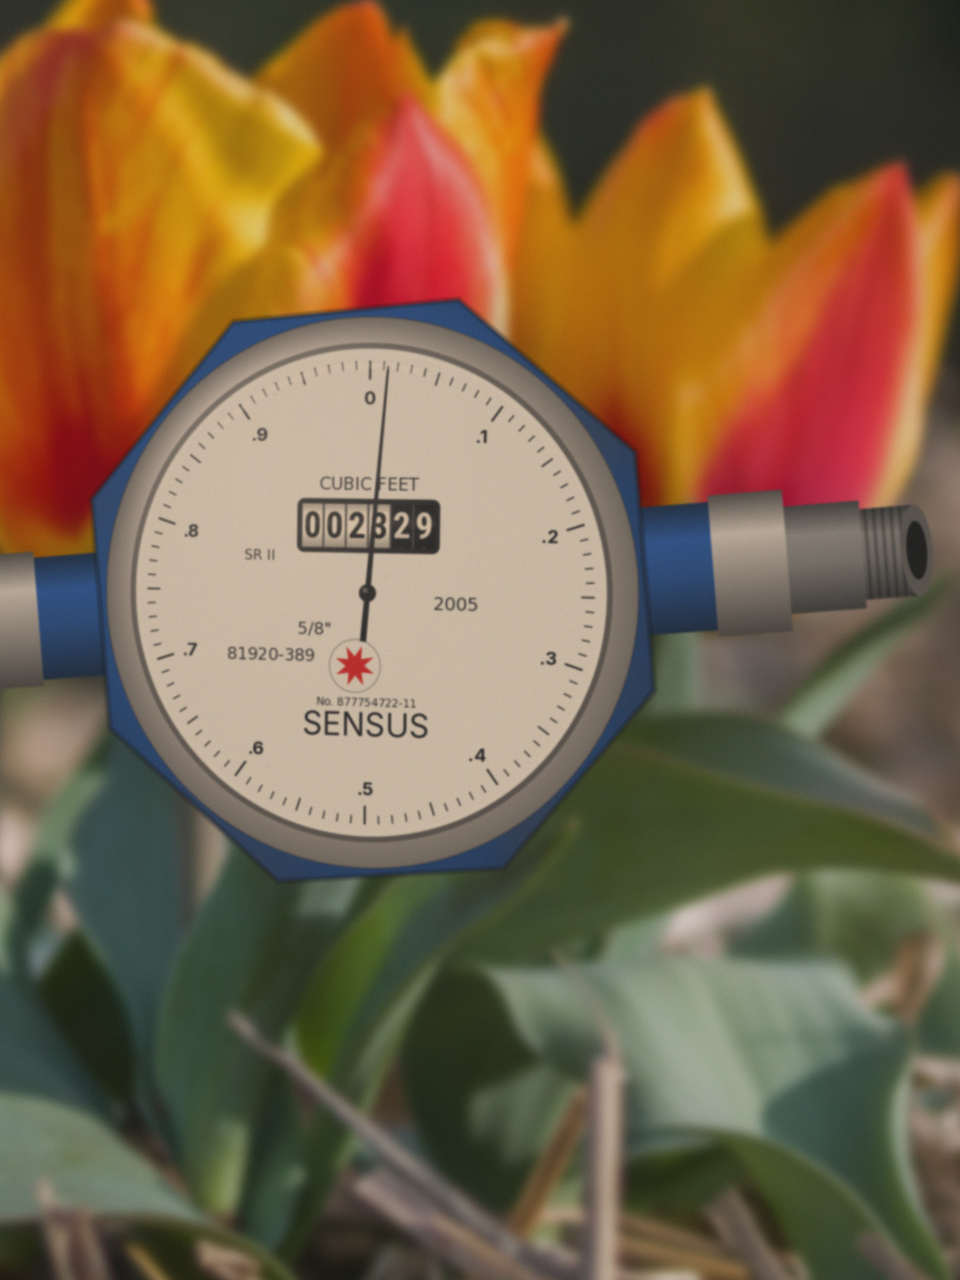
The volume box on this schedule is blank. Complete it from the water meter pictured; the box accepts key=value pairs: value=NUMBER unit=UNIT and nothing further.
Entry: value=2329.01 unit=ft³
